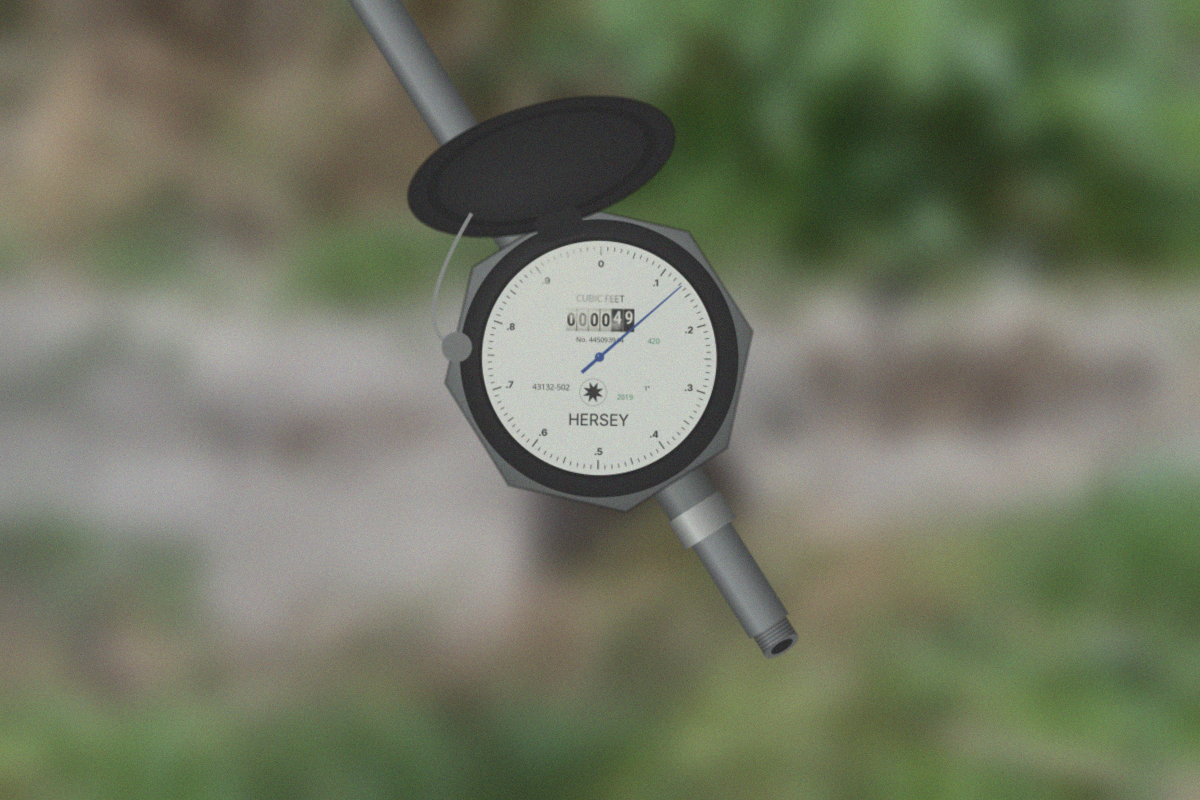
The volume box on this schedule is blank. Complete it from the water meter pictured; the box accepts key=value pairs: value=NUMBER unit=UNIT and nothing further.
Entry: value=49.13 unit=ft³
